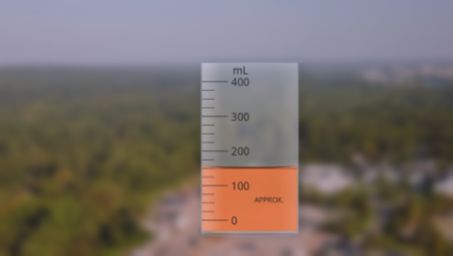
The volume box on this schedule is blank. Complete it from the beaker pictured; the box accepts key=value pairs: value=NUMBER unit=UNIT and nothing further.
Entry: value=150 unit=mL
